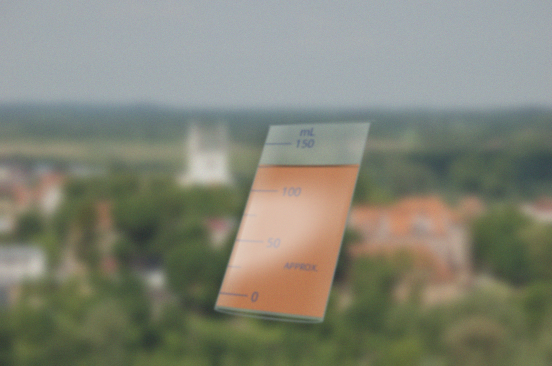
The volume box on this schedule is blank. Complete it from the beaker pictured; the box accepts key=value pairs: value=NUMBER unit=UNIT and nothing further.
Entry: value=125 unit=mL
